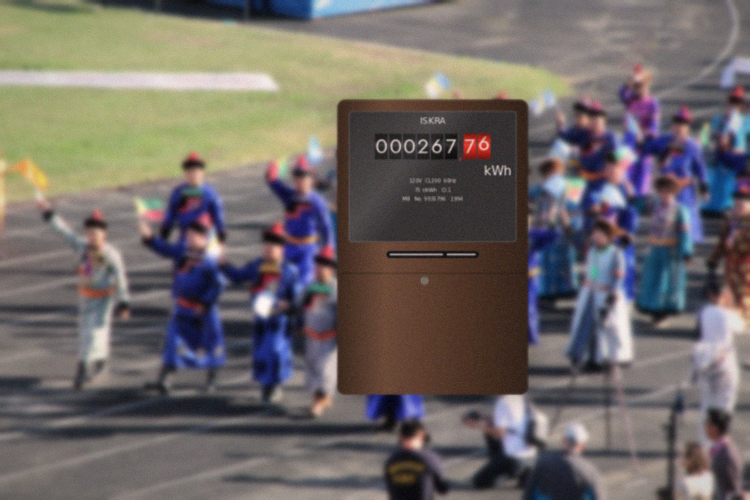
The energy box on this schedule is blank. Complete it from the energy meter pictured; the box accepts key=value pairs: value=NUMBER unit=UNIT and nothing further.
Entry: value=267.76 unit=kWh
